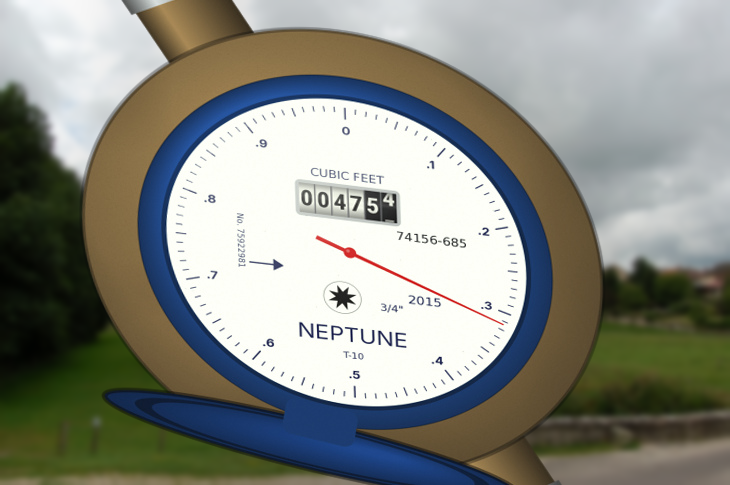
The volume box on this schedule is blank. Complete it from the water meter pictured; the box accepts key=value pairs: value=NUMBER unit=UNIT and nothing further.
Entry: value=4754.31 unit=ft³
